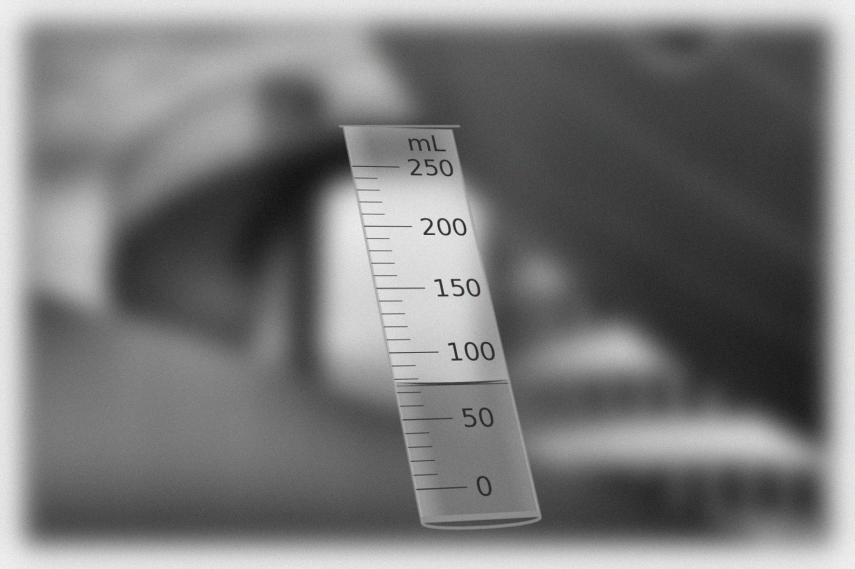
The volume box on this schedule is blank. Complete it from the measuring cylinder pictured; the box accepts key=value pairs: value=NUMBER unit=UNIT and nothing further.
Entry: value=75 unit=mL
